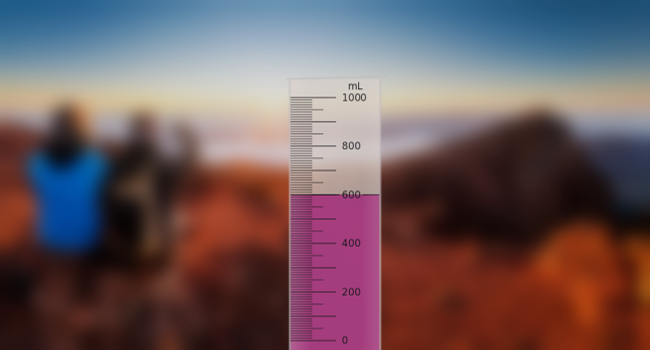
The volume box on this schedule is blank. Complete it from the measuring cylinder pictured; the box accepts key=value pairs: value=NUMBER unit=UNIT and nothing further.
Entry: value=600 unit=mL
